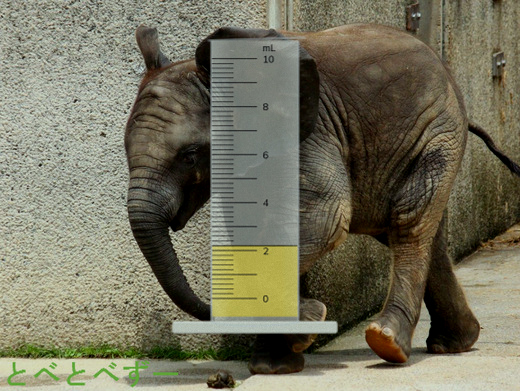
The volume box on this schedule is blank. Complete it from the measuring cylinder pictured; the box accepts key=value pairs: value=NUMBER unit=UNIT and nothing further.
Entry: value=2.2 unit=mL
